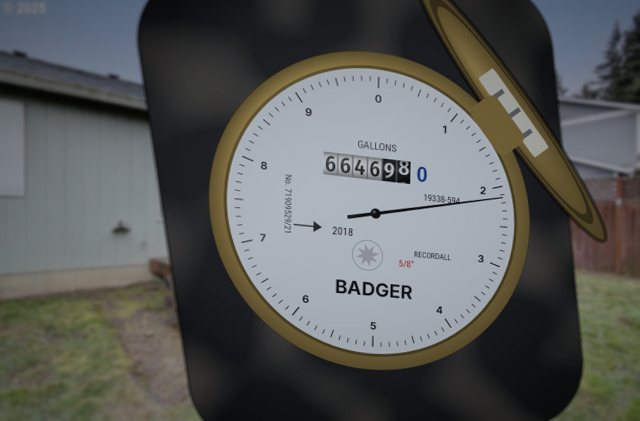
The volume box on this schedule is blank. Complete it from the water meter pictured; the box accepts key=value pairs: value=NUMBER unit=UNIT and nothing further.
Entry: value=6646982.1 unit=gal
